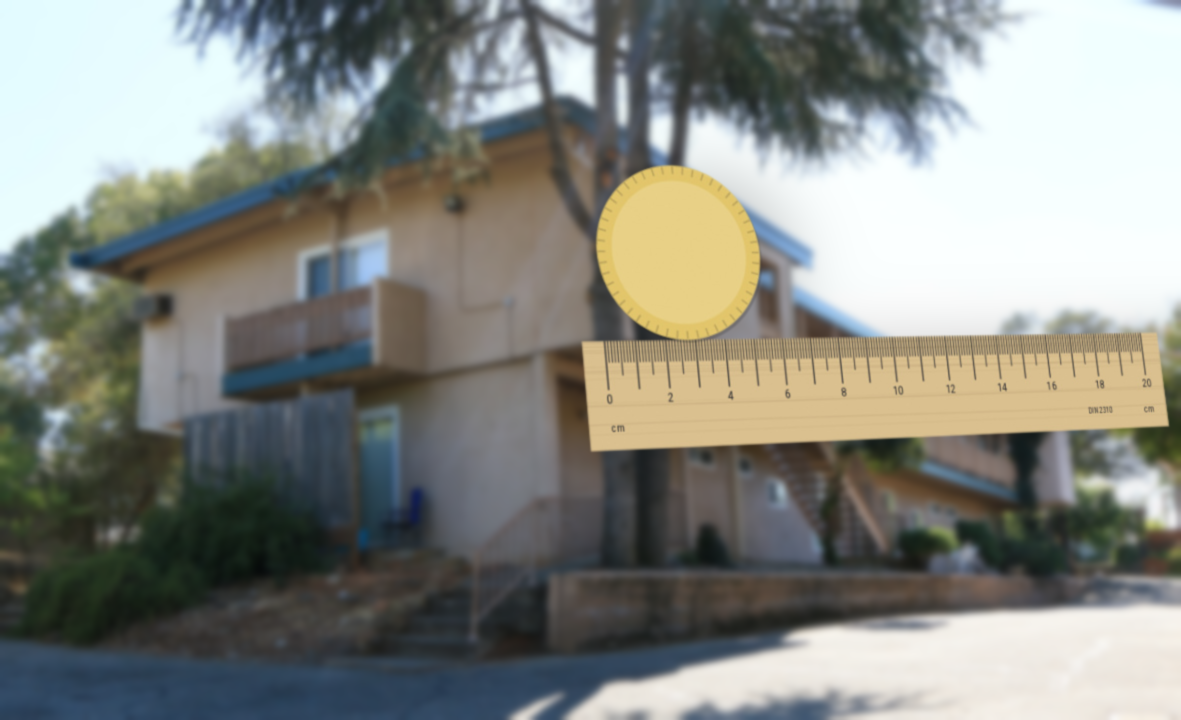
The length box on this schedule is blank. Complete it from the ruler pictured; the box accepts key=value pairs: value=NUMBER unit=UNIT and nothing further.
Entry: value=5.5 unit=cm
